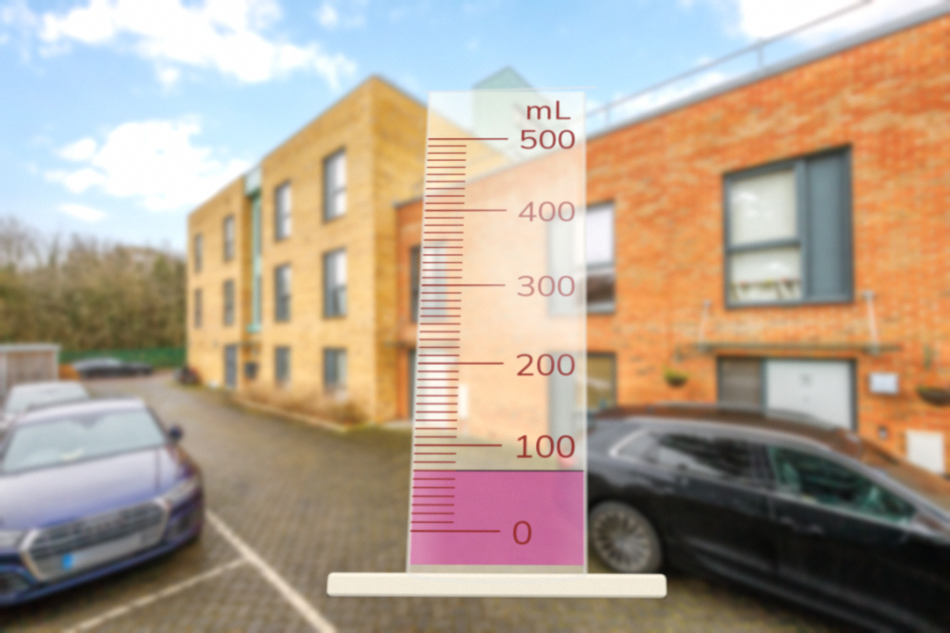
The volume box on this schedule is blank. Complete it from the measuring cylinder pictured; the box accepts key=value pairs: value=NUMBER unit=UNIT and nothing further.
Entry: value=70 unit=mL
